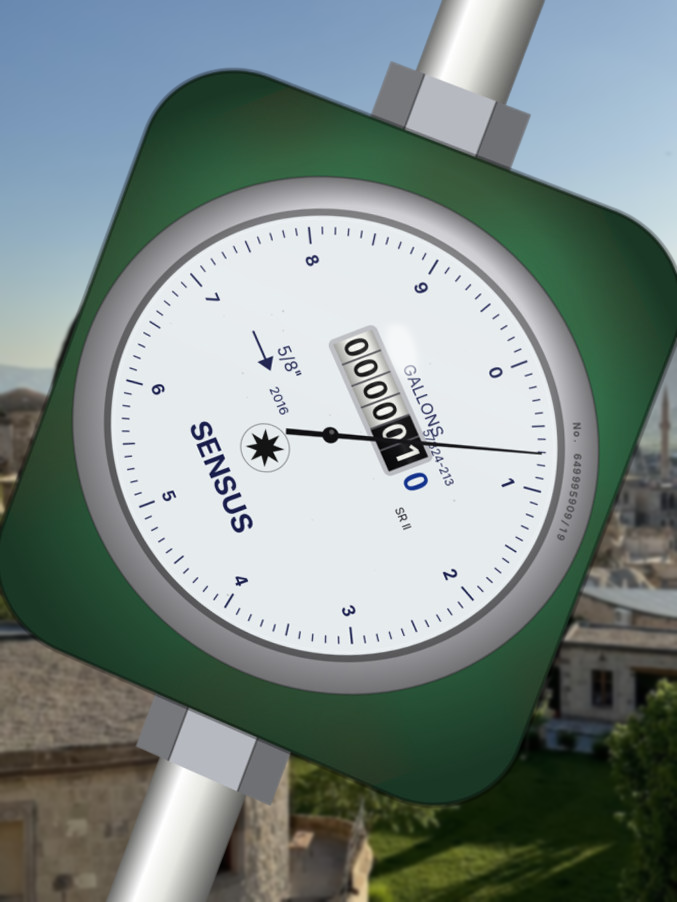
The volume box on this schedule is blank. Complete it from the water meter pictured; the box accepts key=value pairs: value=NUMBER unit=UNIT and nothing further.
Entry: value=10.7 unit=gal
